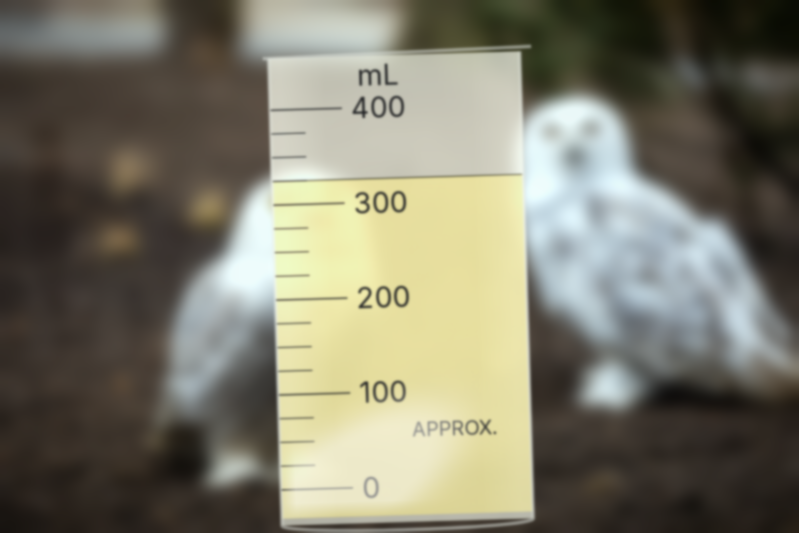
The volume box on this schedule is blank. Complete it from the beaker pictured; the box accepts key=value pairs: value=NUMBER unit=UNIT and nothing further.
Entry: value=325 unit=mL
